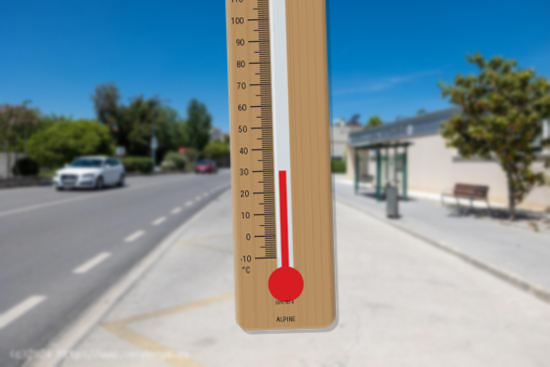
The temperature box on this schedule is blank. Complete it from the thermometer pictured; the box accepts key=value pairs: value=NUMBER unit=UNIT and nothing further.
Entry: value=30 unit=°C
